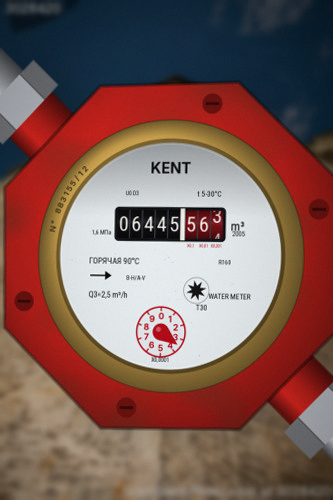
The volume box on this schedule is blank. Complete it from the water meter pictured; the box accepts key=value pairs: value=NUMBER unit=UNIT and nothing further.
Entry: value=6445.5633 unit=m³
